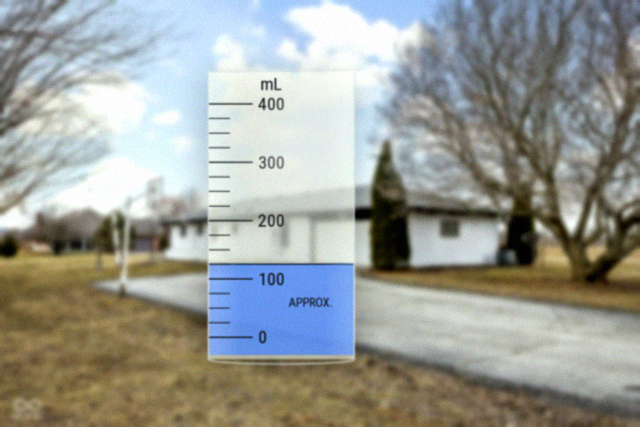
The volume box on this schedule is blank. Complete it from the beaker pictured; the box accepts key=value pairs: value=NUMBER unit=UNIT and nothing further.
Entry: value=125 unit=mL
